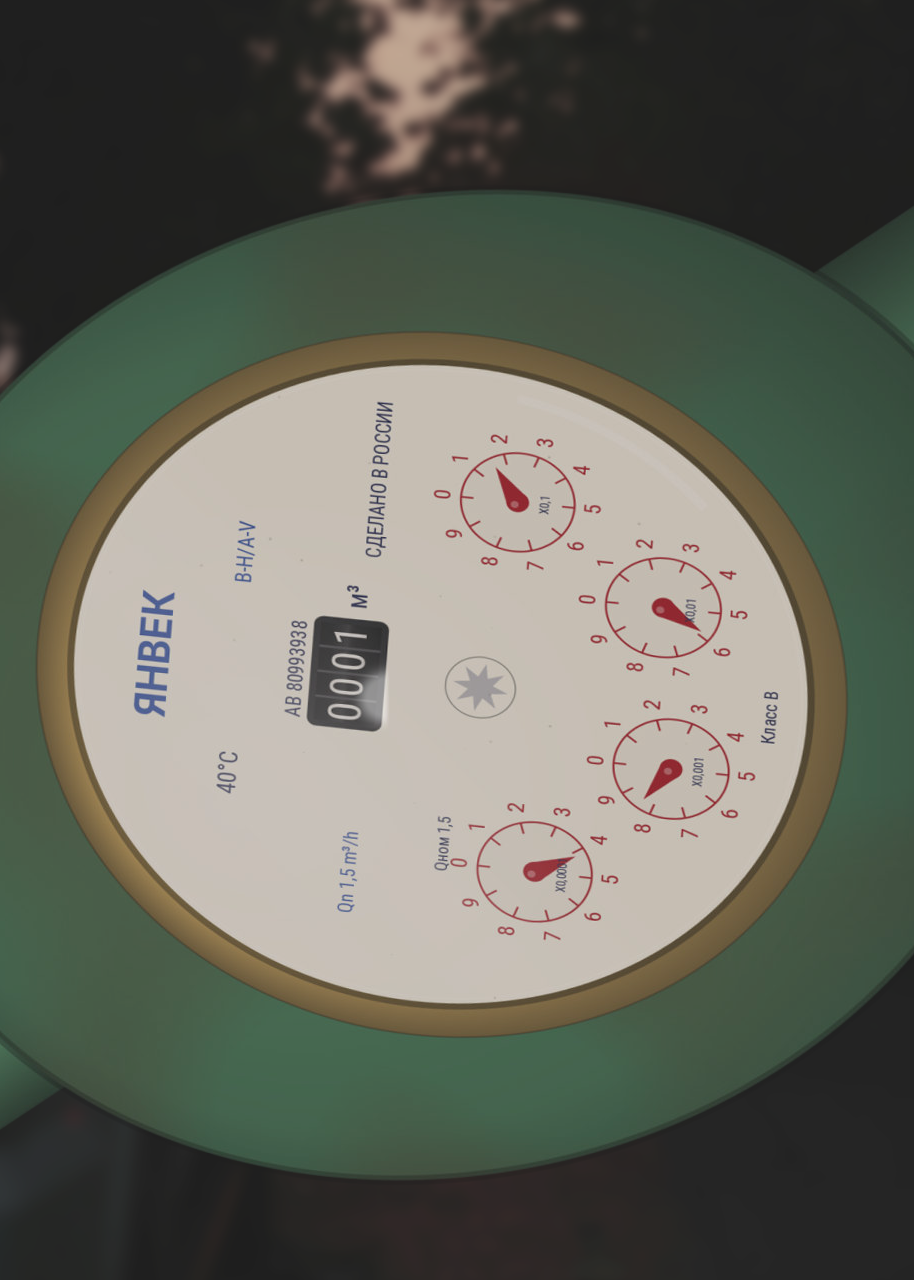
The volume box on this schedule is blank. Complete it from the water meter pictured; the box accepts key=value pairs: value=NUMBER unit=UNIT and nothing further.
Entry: value=1.1584 unit=m³
